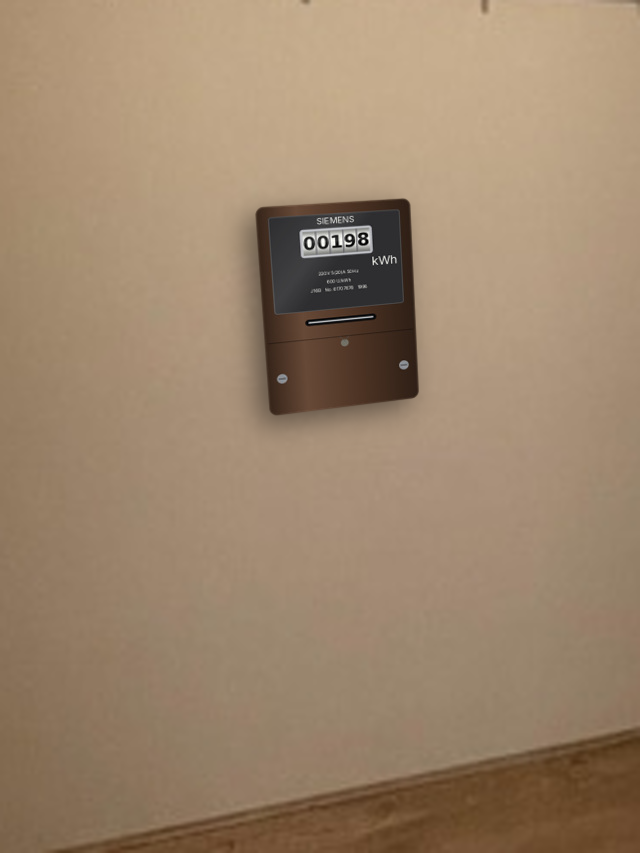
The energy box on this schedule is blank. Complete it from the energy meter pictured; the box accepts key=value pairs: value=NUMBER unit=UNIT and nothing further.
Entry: value=198 unit=kWh
